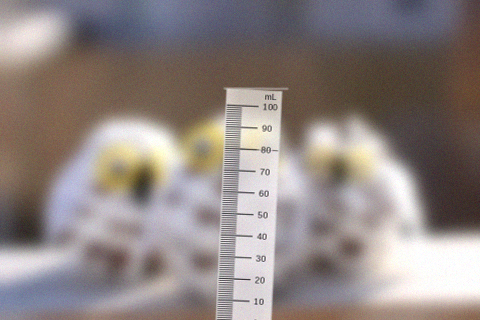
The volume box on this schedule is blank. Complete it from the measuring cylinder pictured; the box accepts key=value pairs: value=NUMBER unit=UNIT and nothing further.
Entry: value=80 unit=mL
